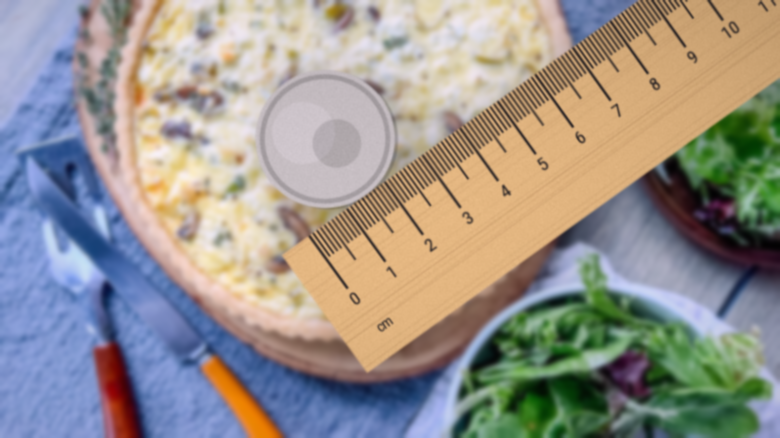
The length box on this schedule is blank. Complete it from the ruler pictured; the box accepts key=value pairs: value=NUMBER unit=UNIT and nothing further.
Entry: value=3 unit=cm
